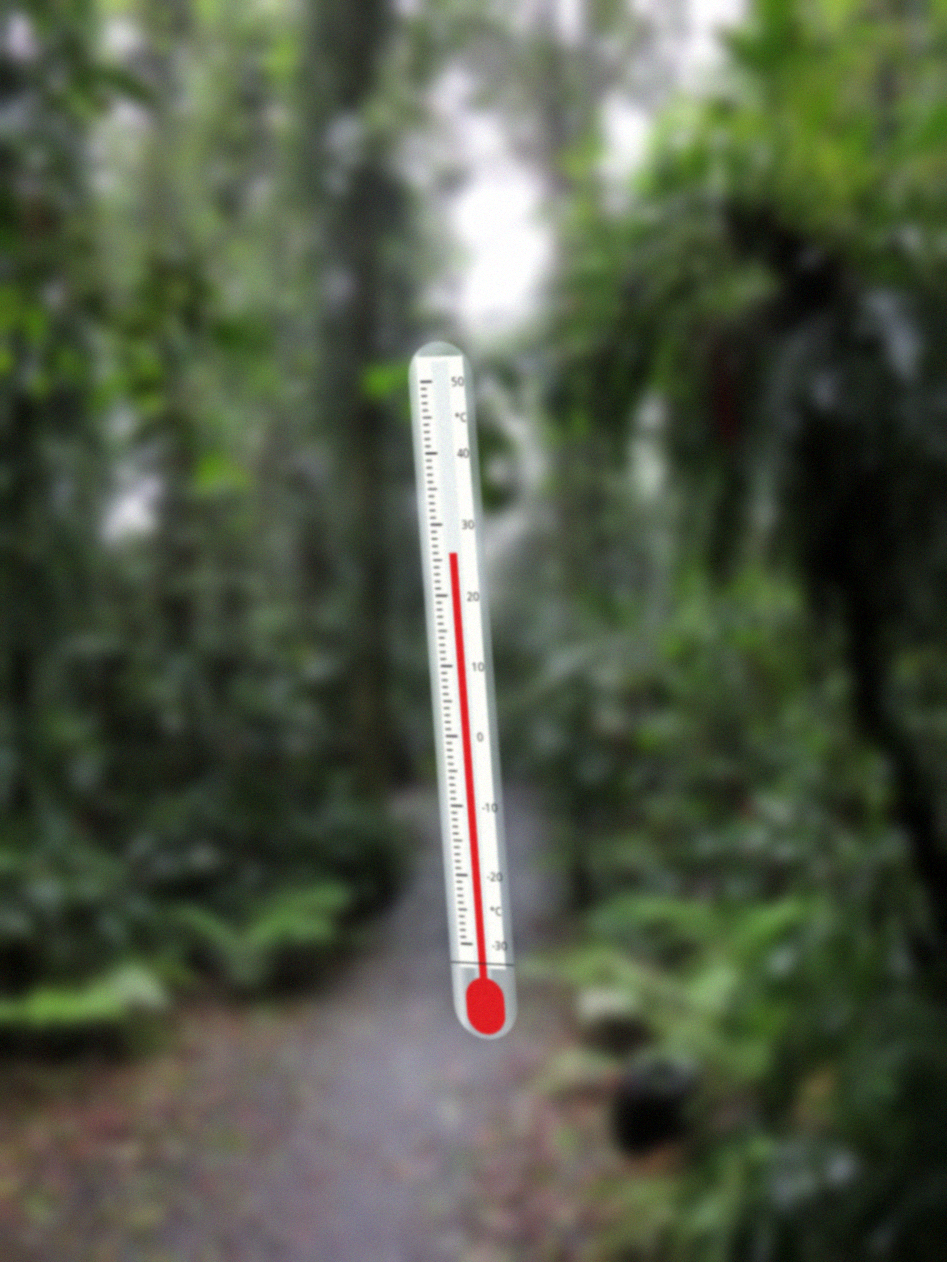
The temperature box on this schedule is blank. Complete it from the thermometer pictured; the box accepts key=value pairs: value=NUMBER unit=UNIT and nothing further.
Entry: value=26 unit=°C
